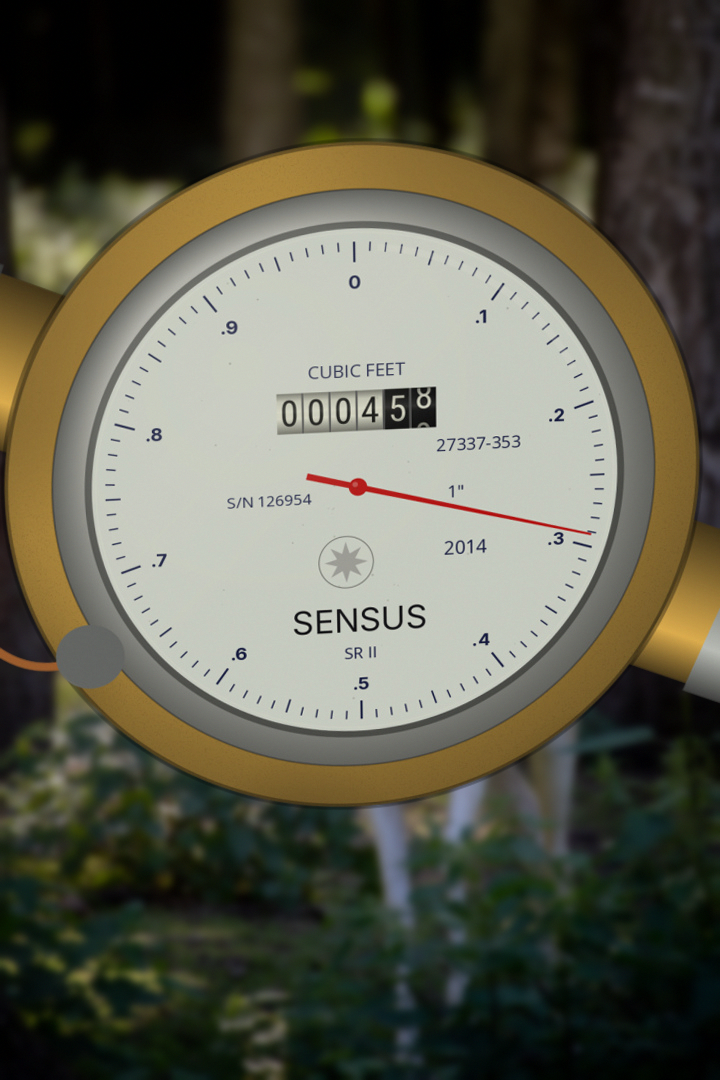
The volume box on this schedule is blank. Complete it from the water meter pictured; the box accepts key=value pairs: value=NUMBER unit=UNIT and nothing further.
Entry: value=458.29 unit=ft³
